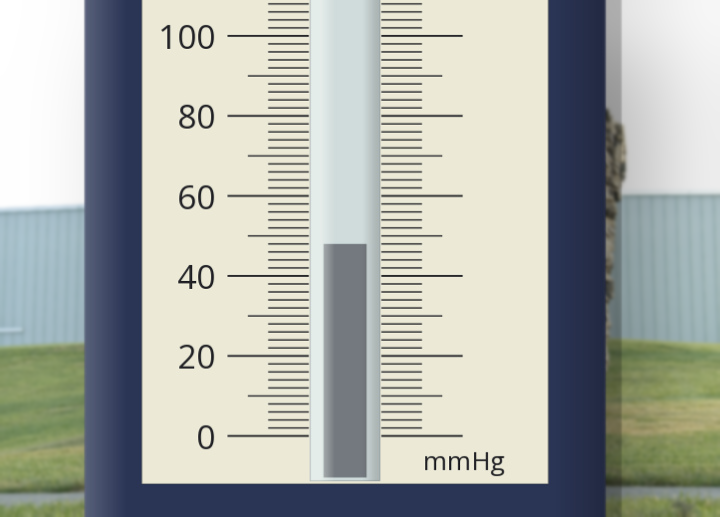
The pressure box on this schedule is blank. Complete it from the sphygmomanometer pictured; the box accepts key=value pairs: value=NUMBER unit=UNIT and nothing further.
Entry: value=48 unit=mmHg
